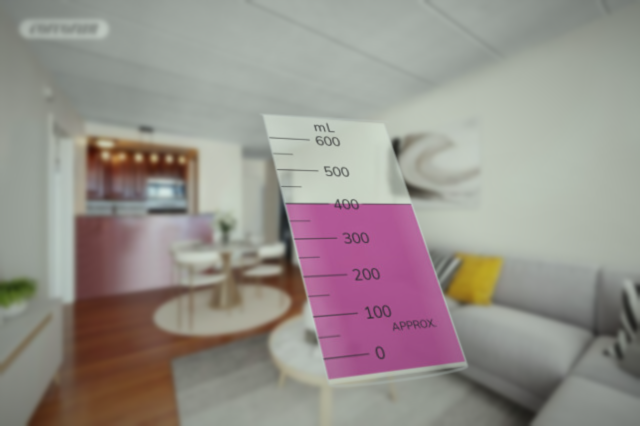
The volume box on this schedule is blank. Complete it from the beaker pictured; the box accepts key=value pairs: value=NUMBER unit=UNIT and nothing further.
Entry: value=400 unit=mL
